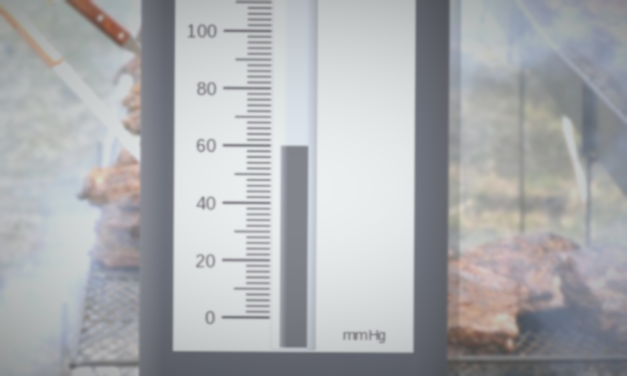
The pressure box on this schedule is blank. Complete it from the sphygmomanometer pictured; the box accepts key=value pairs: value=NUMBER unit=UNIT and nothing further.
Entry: value=60 unit=mmHg
